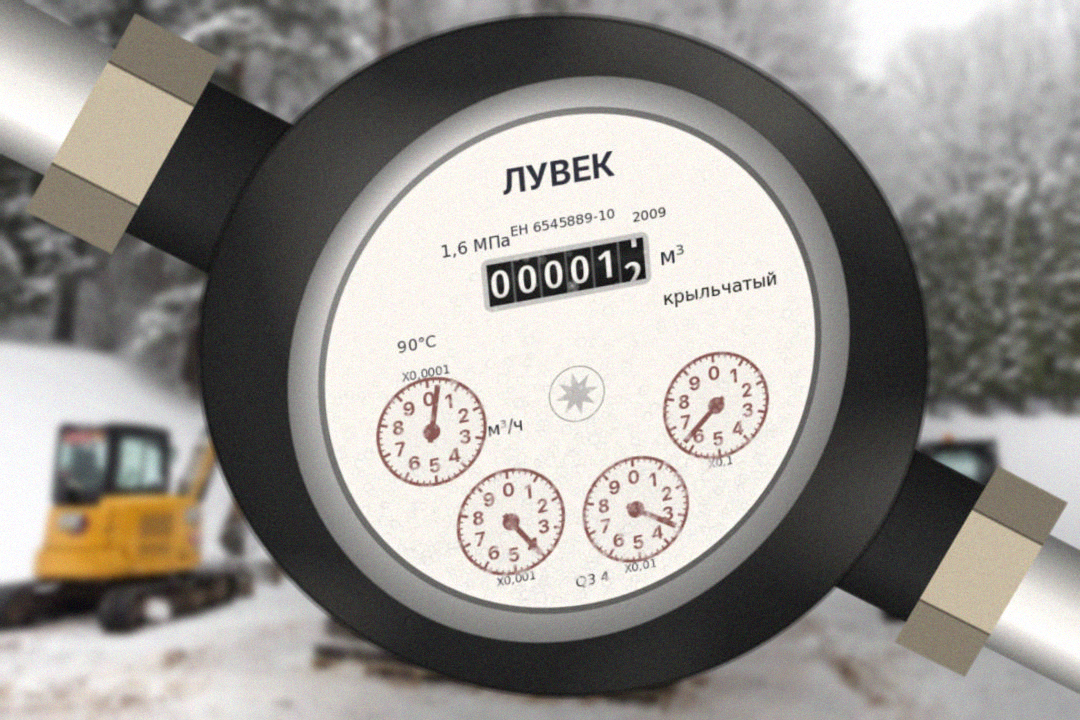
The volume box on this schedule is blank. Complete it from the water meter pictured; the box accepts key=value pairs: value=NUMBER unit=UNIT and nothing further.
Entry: value=11.6340 unit=m³
